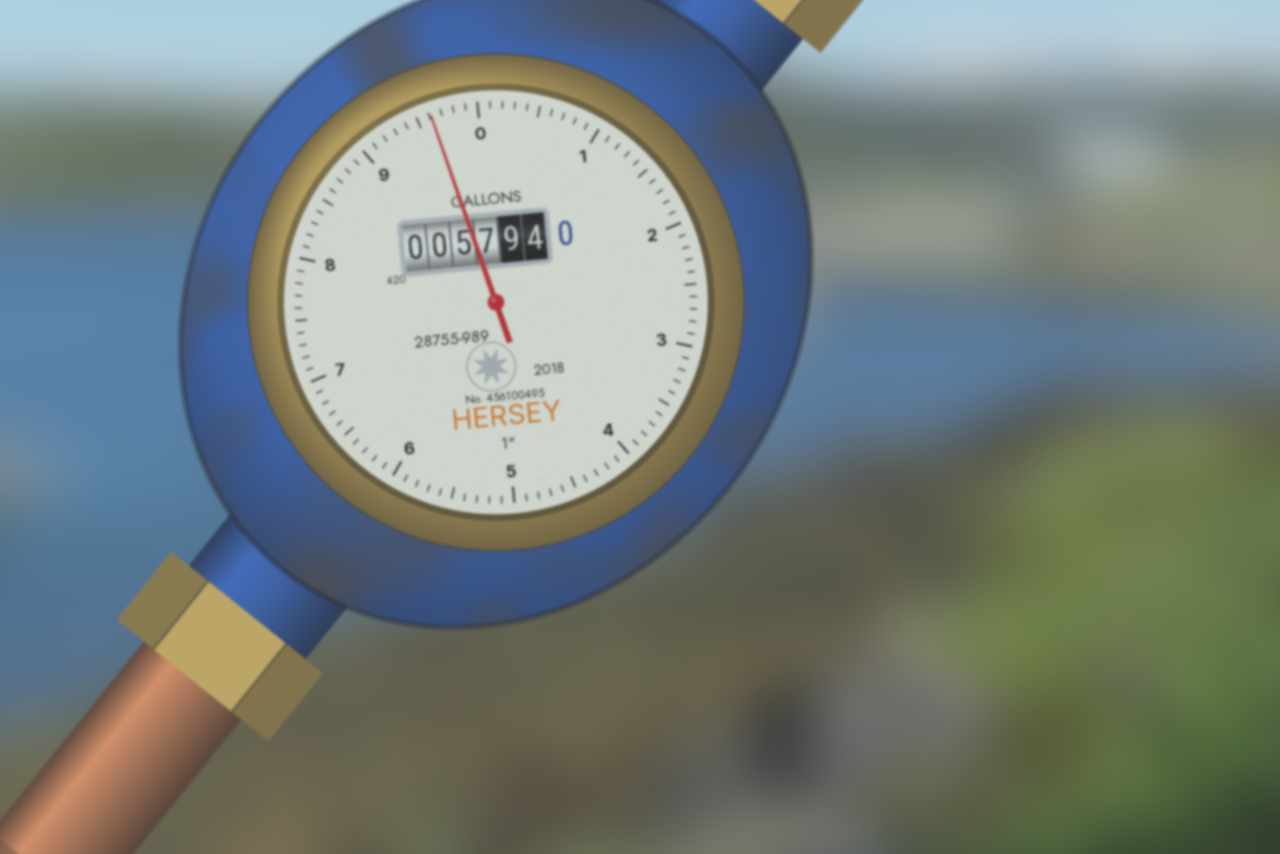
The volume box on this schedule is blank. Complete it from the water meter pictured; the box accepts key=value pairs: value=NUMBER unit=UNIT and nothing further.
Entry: value=57939.6 unit=gal
